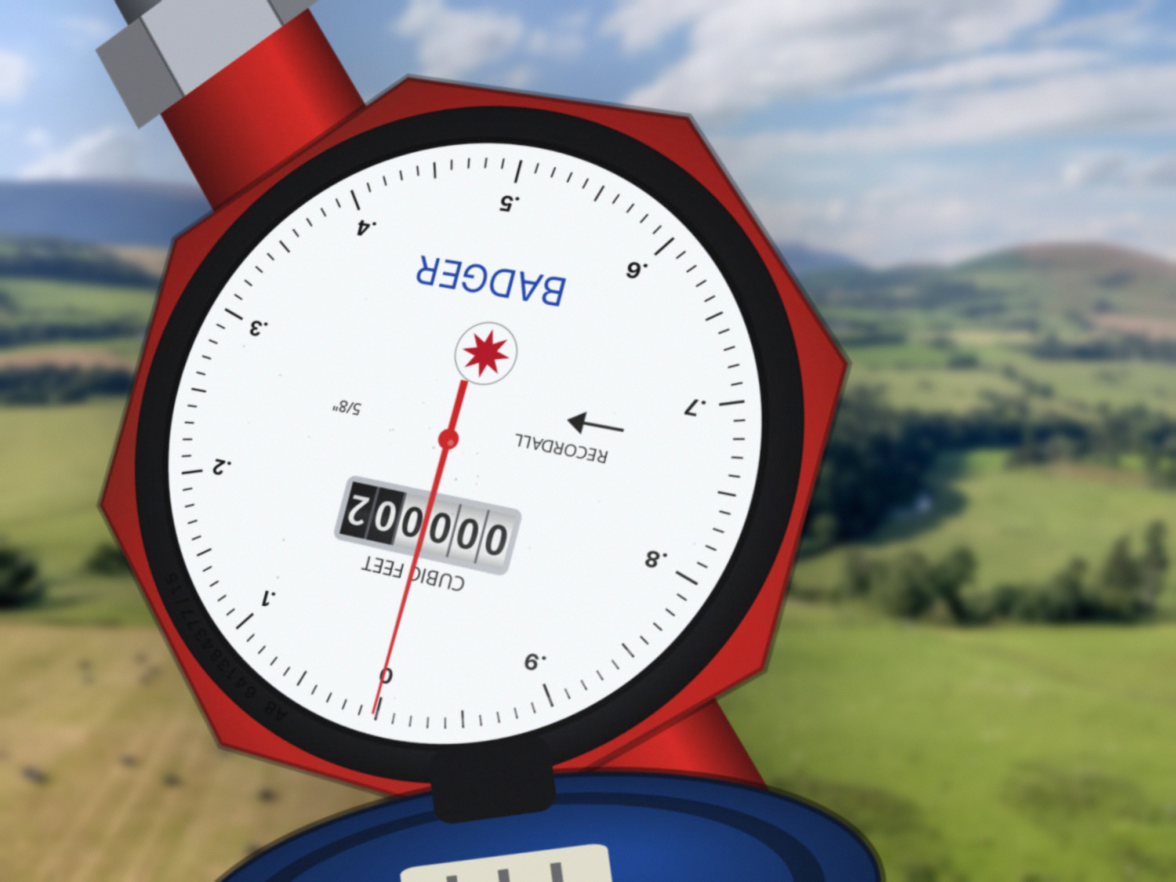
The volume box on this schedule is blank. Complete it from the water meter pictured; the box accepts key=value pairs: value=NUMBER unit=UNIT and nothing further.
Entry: value=2.00 unit=ft³
